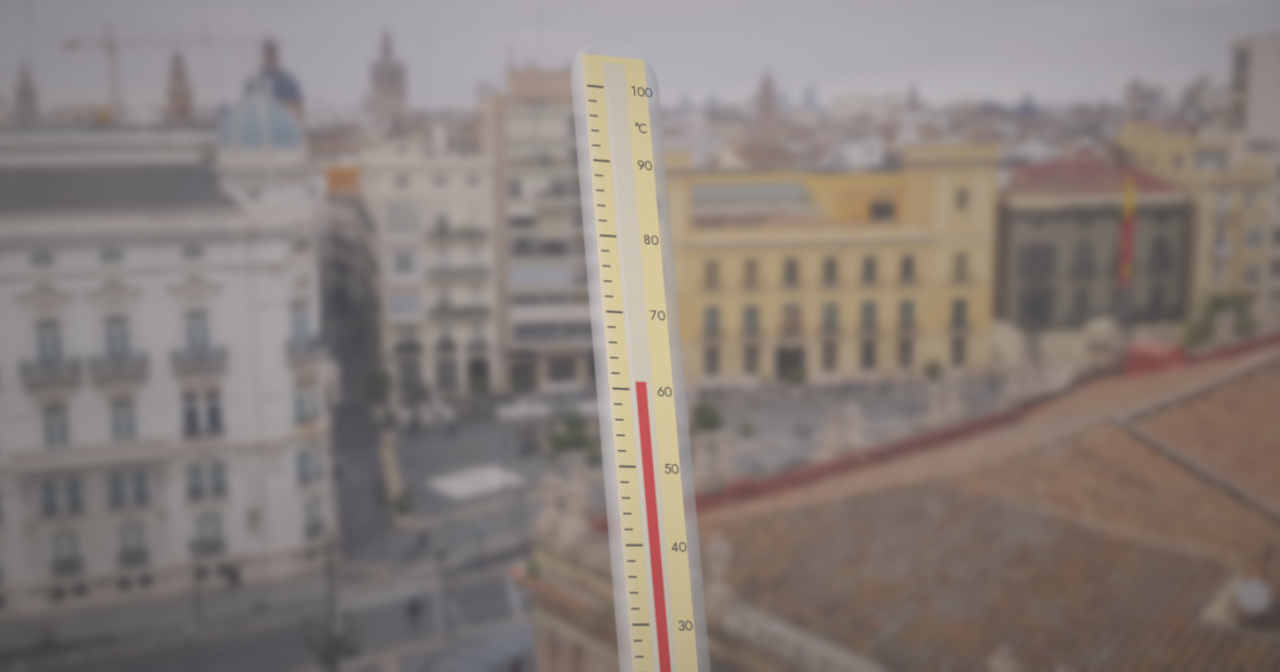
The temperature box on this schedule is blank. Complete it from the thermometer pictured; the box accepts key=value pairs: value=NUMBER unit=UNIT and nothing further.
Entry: value=61 unit=°C
